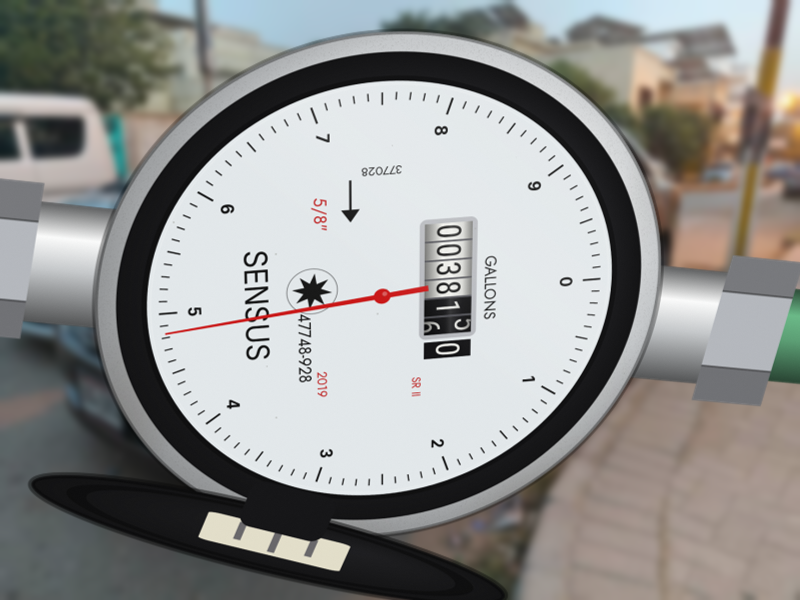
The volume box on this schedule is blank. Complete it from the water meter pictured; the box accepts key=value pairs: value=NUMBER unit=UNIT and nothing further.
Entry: value=38154.8 unit=gal
